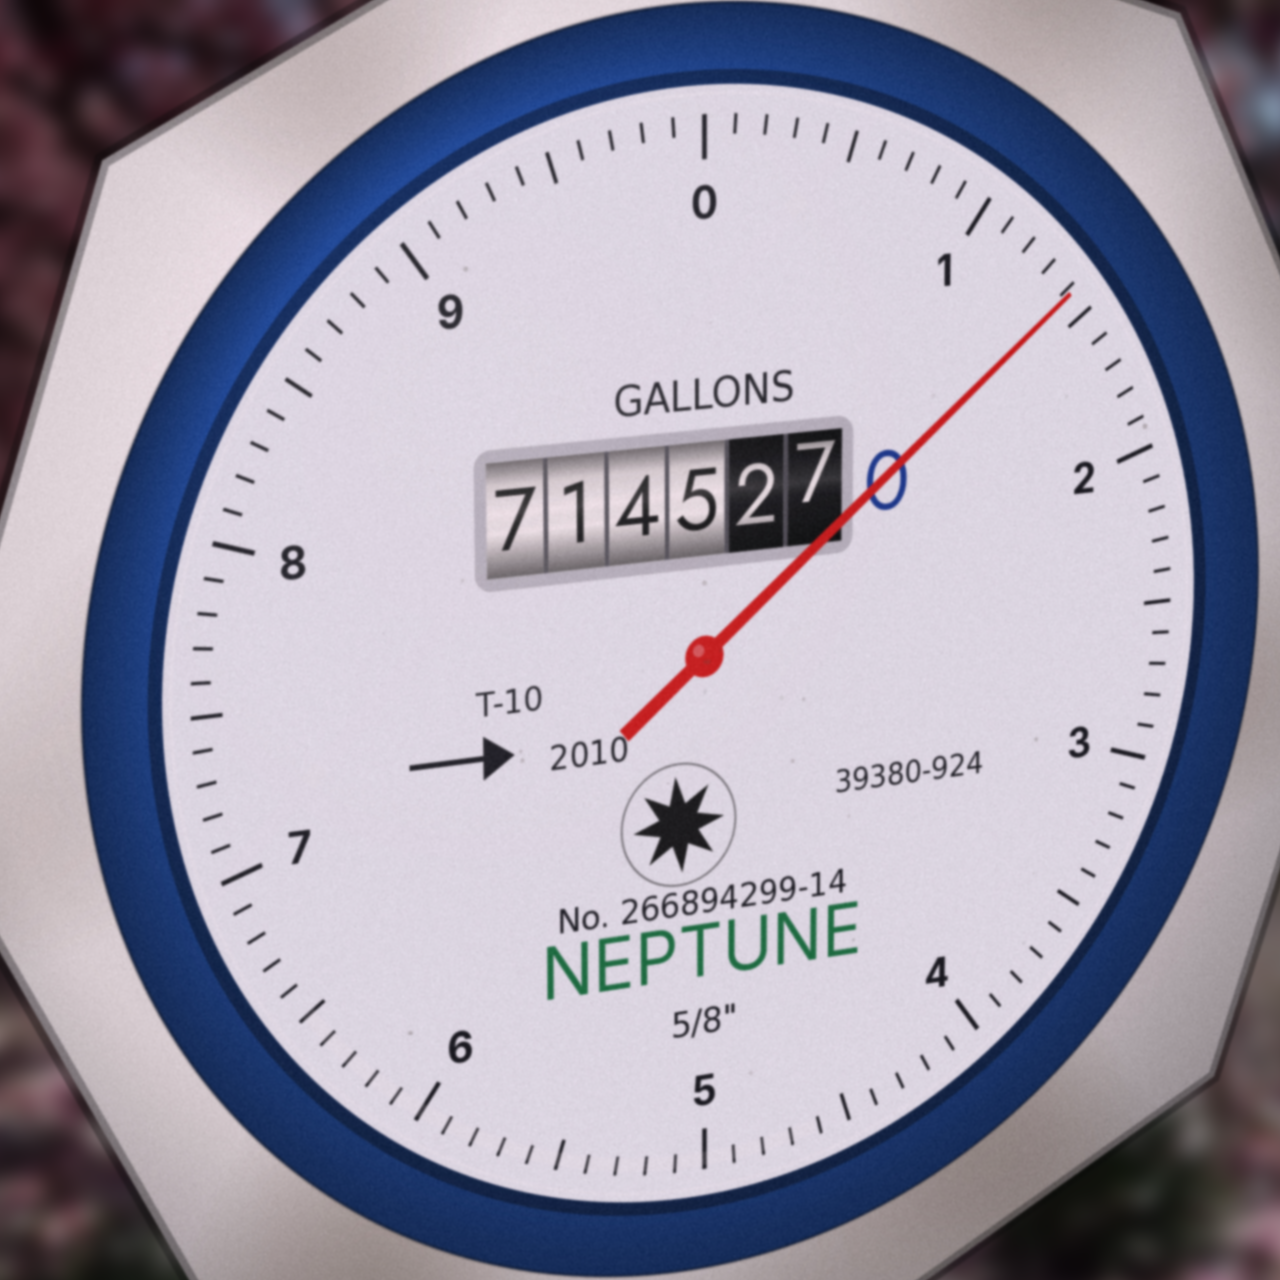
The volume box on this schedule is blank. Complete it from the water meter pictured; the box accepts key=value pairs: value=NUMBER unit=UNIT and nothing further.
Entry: value=7145271.4 unit=gal
